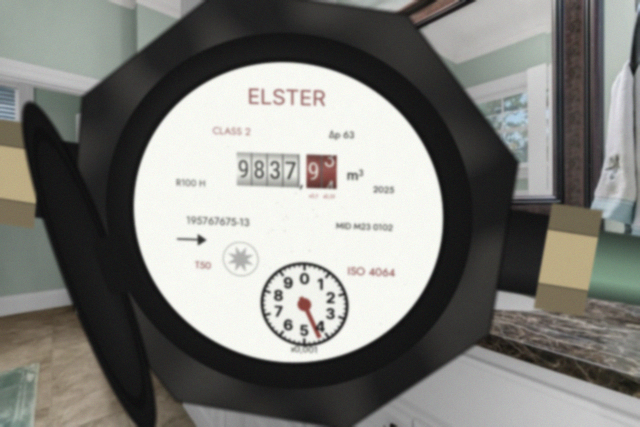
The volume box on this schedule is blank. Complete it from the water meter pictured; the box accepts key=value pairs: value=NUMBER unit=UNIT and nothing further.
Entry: value=9837.934 unit=m³
